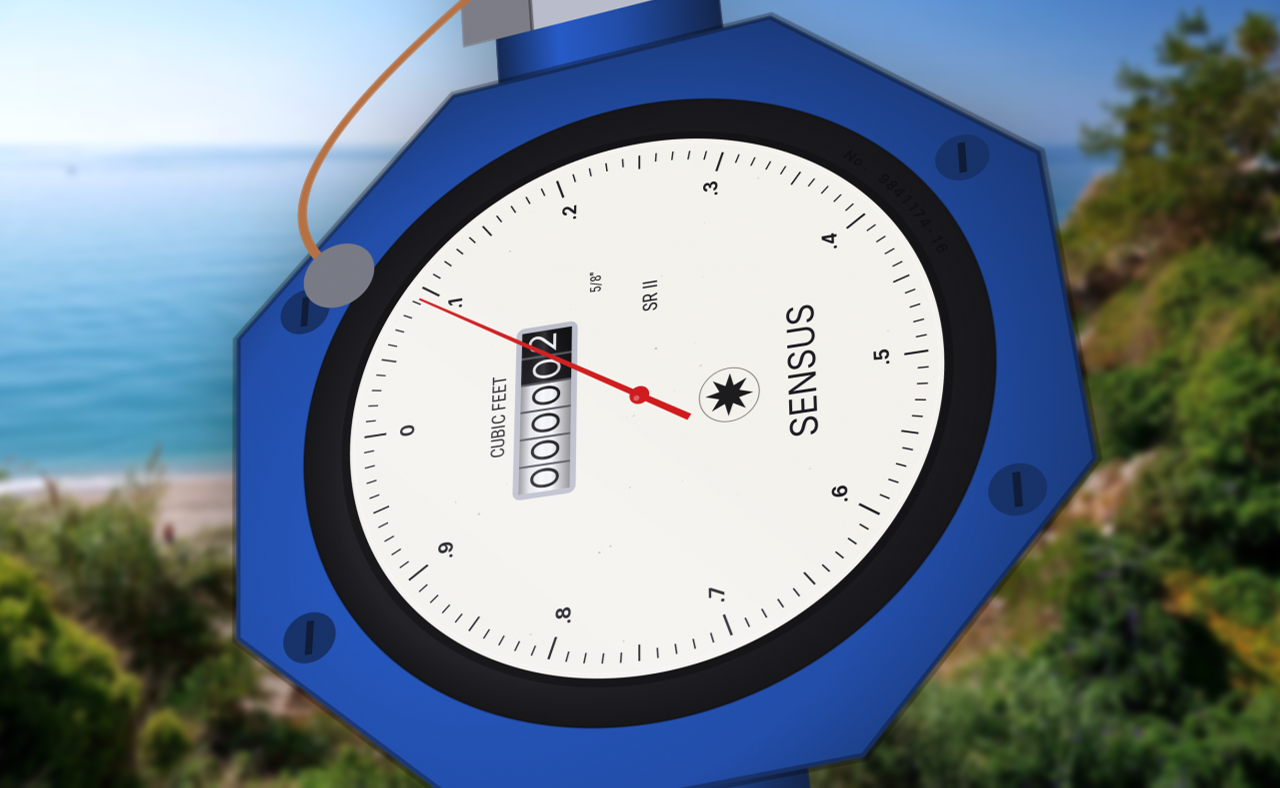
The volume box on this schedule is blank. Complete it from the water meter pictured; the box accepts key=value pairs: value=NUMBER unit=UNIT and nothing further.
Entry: value=2.09 unit=ft³
